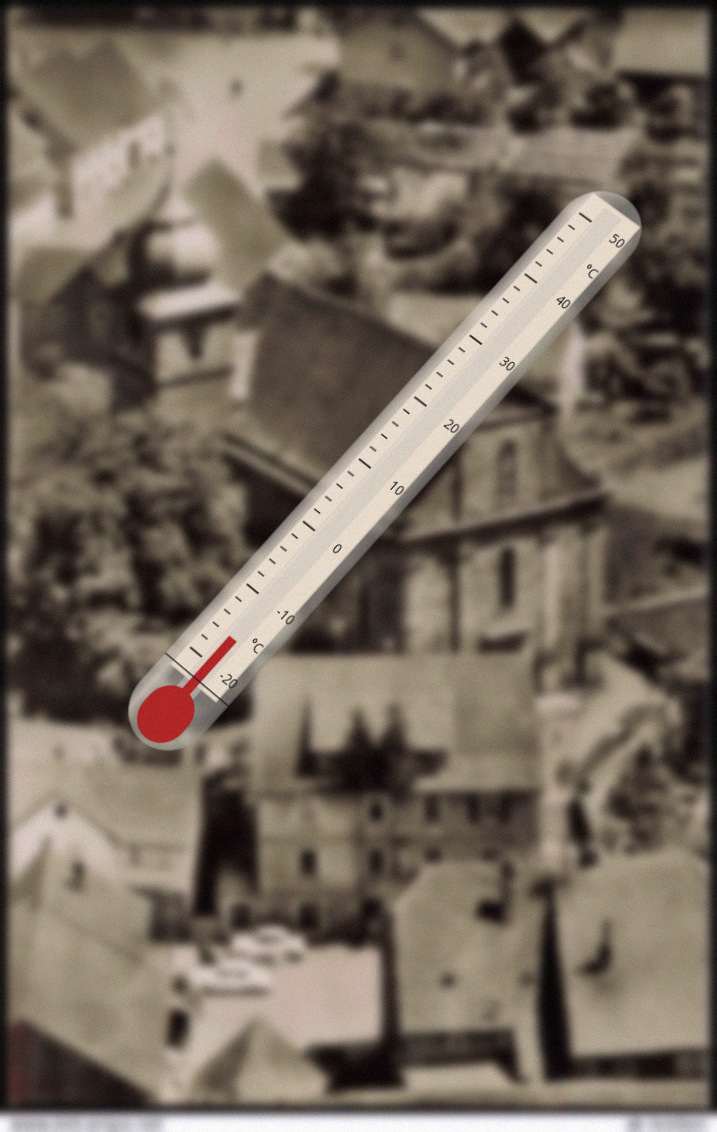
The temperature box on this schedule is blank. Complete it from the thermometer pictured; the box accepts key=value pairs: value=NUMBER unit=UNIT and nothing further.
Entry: value=-16 unit=°C
